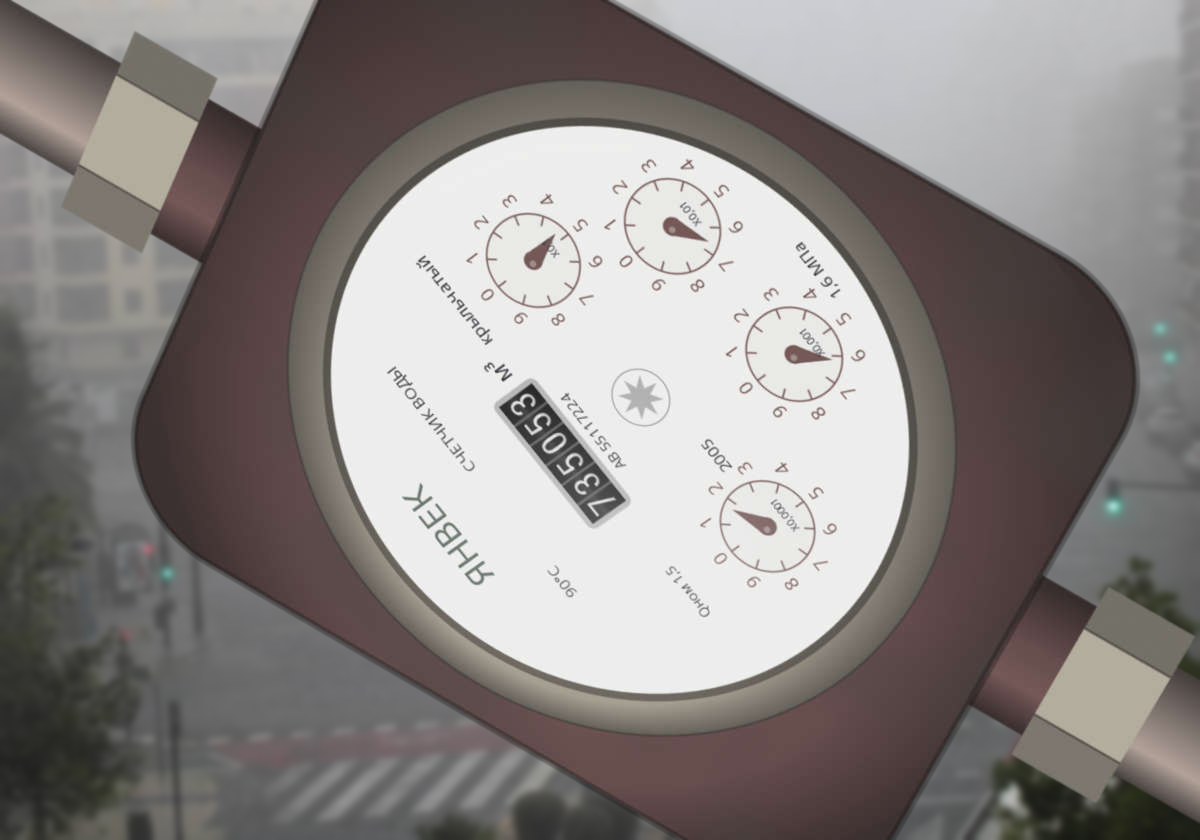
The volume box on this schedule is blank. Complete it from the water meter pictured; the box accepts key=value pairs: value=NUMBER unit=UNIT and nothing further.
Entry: value=735053.4661 unit=m³
